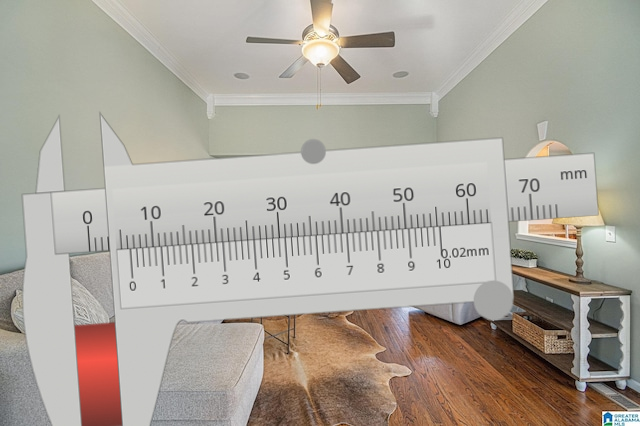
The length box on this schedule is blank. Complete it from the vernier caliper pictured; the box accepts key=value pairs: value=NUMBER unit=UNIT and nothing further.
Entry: value=6.4 unit=mm
